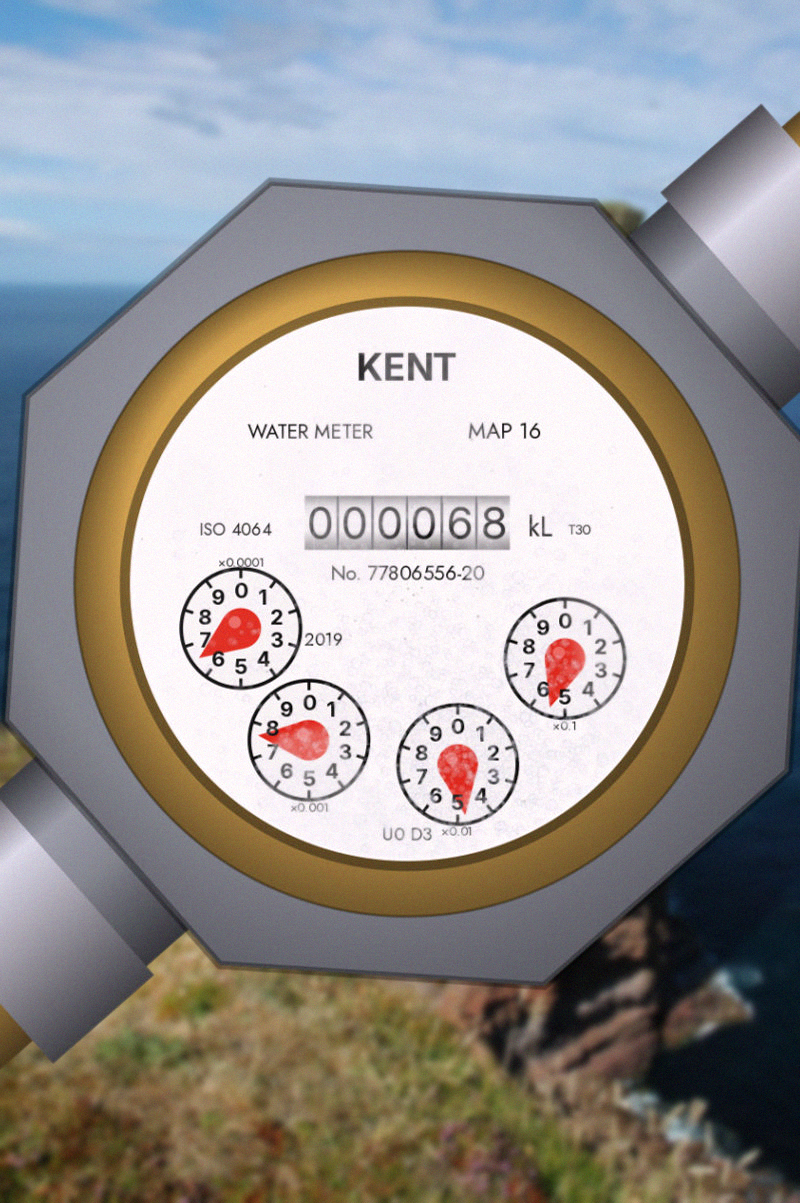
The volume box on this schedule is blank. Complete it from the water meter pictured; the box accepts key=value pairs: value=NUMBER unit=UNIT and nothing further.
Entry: value=68.5476 unit=kL
